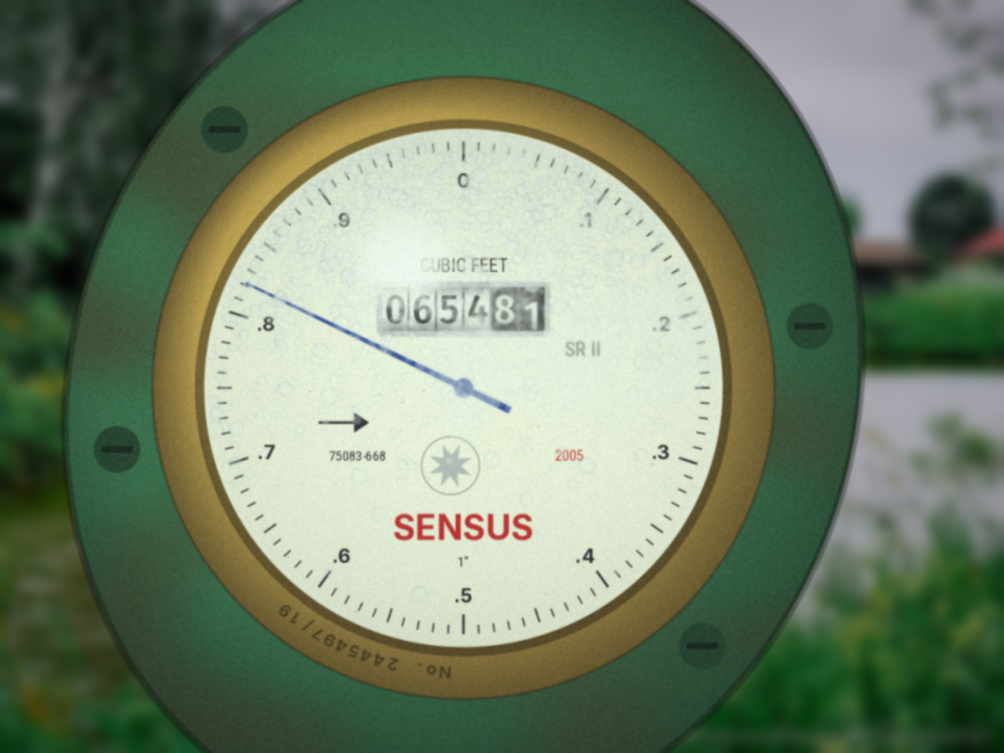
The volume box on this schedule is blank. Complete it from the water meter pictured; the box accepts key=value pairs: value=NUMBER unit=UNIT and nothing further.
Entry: value=65480.82 unit=ft³
